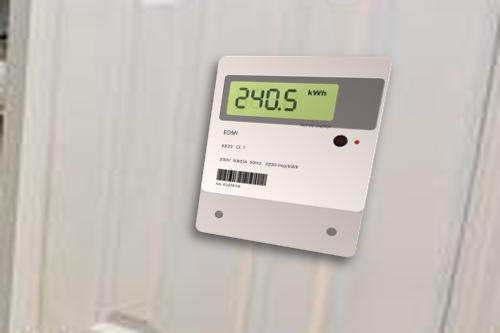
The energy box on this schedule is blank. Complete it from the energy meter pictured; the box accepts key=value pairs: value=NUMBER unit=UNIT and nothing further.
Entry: value=240.5 unit=kWh
